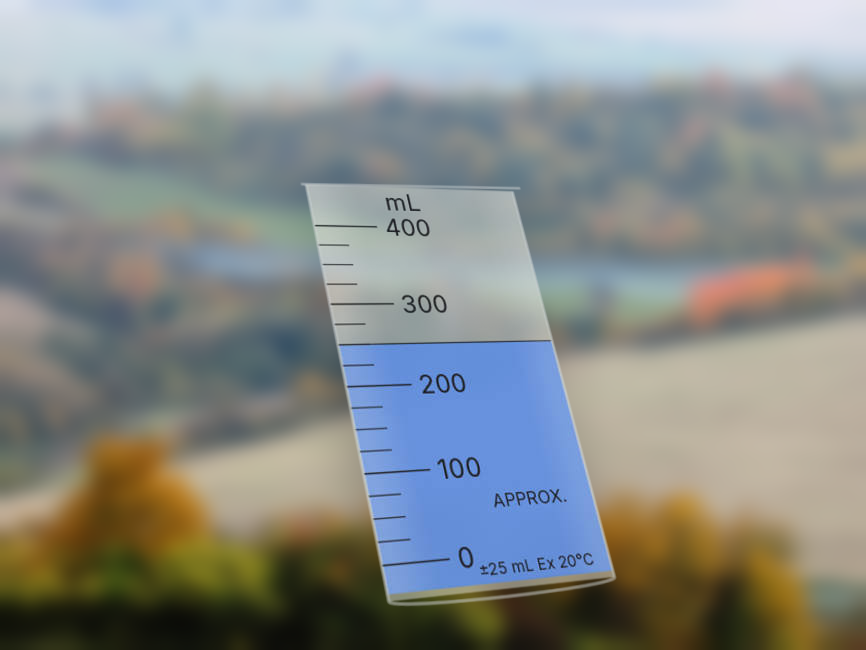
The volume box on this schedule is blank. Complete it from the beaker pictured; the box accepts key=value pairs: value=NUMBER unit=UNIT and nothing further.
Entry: value=250 unit=mL
